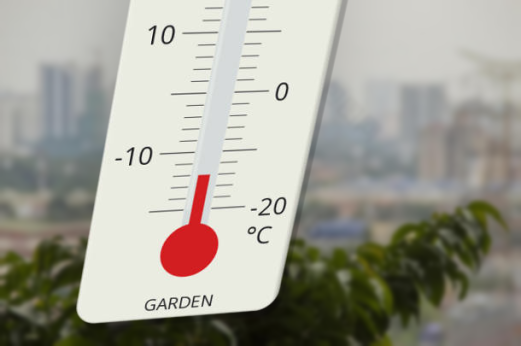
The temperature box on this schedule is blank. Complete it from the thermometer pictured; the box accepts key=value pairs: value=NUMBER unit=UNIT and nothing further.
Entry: value=-14 unit=°C
